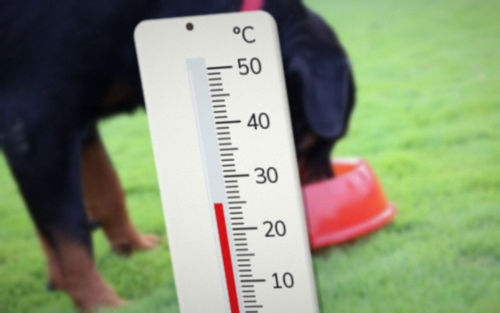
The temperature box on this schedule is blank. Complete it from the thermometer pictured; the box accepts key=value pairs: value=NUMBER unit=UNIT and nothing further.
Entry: value=25 unit=°C
